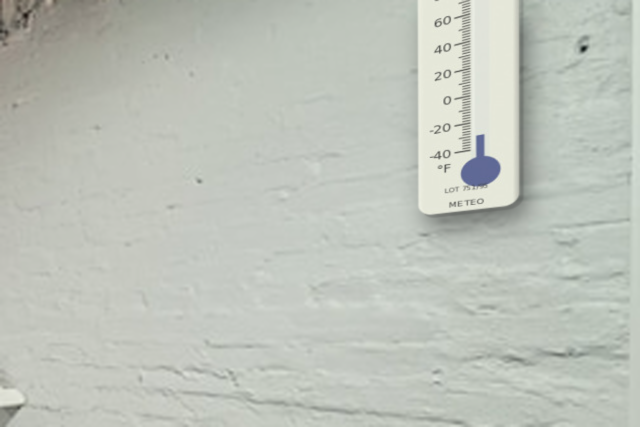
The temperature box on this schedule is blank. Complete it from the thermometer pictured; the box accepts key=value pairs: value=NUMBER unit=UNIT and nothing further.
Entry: value=-30 unit=°F
